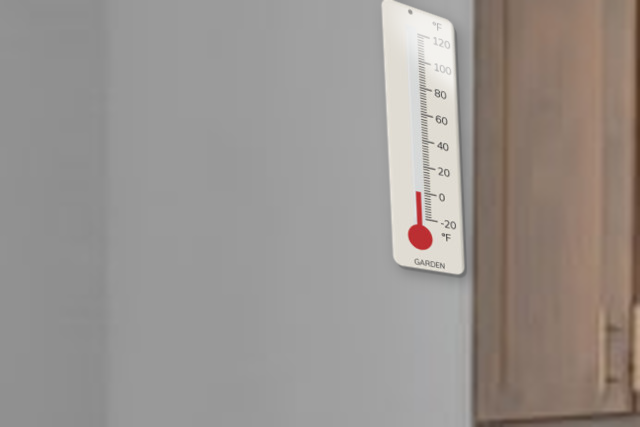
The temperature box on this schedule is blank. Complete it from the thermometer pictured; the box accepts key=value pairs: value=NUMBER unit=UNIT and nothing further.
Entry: value=0 unit=°F
